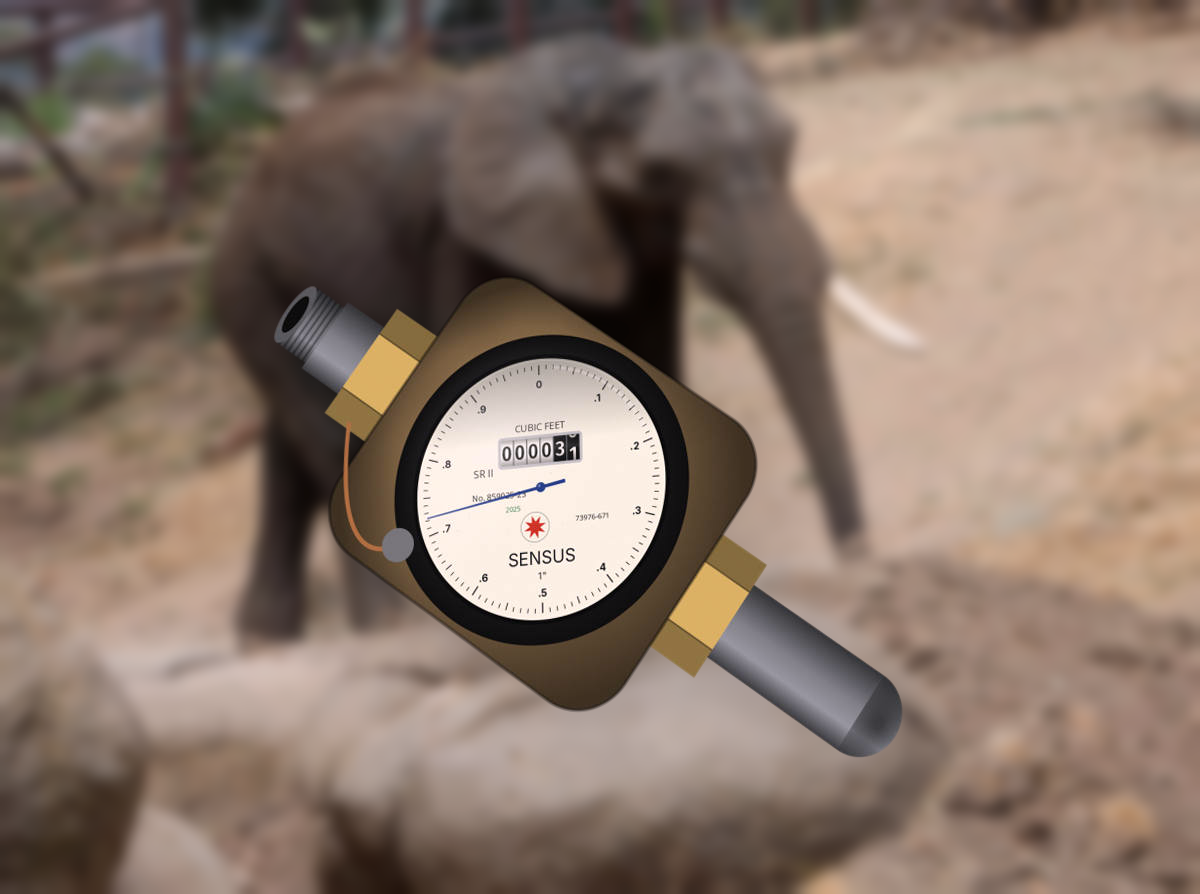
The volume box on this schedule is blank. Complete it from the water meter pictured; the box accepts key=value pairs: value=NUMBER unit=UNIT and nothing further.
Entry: value=30.72 unit=ft³
